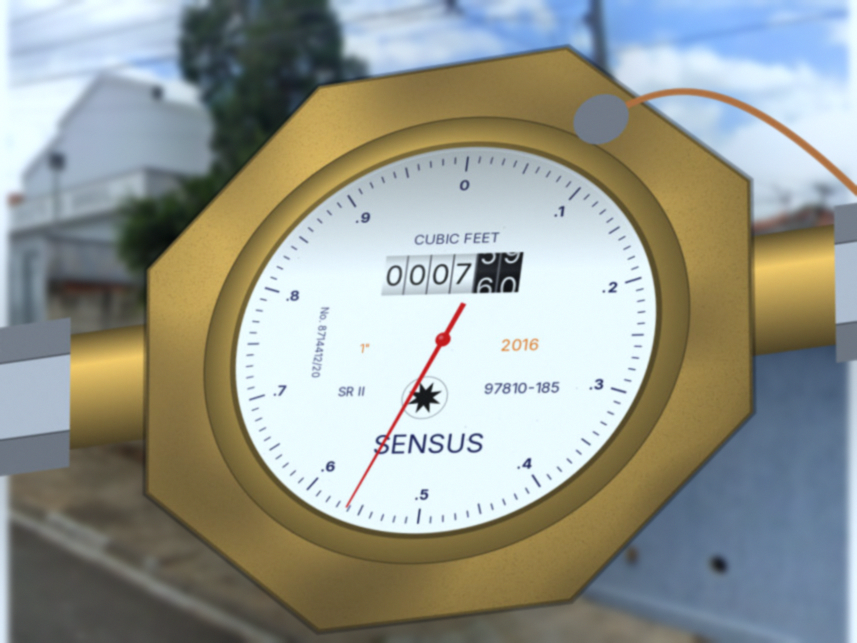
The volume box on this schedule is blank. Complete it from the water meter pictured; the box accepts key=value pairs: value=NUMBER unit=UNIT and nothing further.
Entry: value=759.56 unit=ft³
